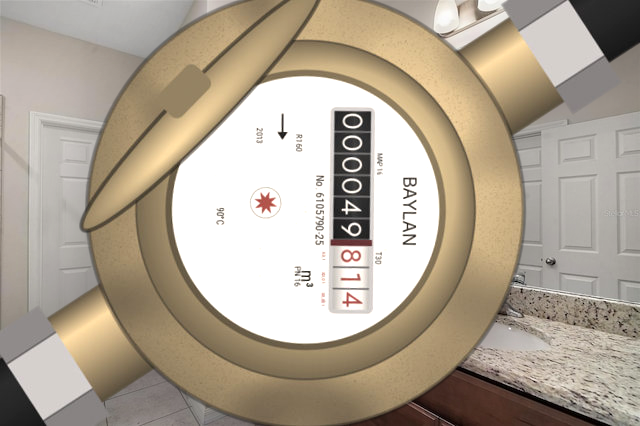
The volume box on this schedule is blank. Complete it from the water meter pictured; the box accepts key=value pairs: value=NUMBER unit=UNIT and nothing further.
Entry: value=49.814 unit=m³
